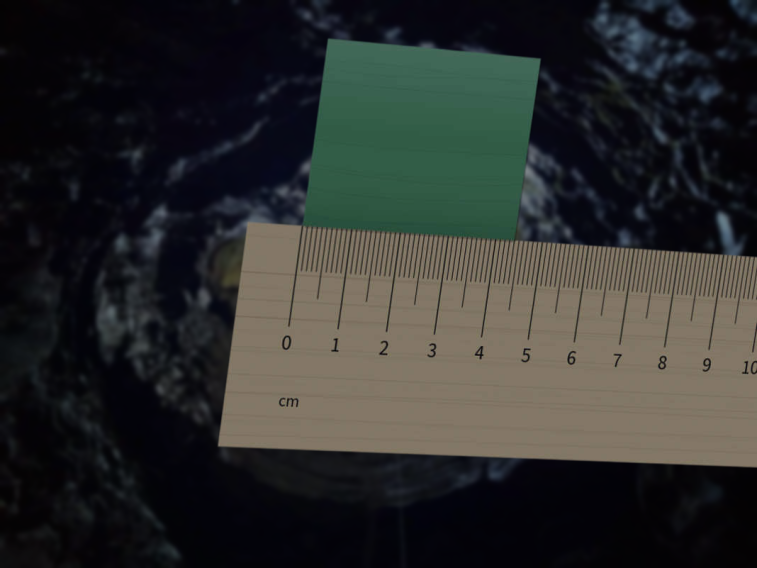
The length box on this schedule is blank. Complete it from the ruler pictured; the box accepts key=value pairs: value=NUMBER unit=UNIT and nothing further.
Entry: value=4.4 unit=cm
